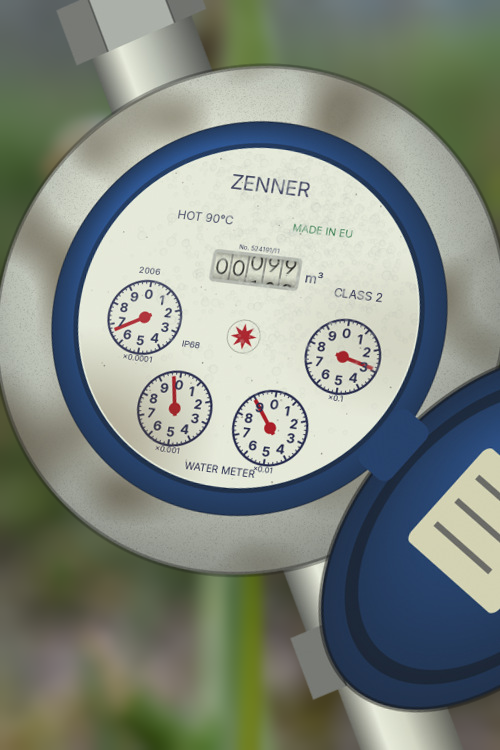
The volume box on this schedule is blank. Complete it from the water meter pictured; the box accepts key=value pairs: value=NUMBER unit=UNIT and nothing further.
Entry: value=99.2896 unit=m³
